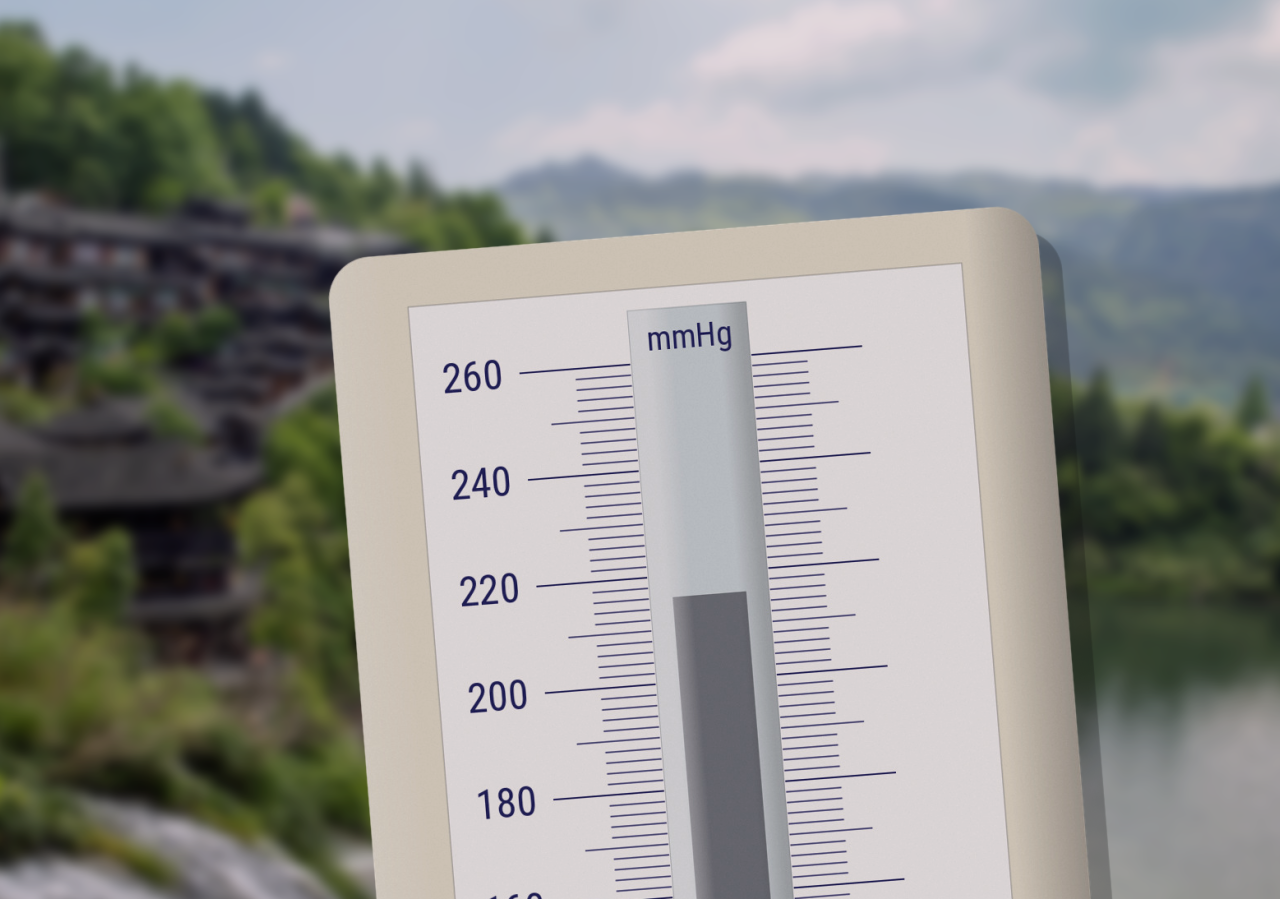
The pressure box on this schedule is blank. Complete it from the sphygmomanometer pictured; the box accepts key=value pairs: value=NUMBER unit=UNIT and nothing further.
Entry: value=216 unit=mmHg
